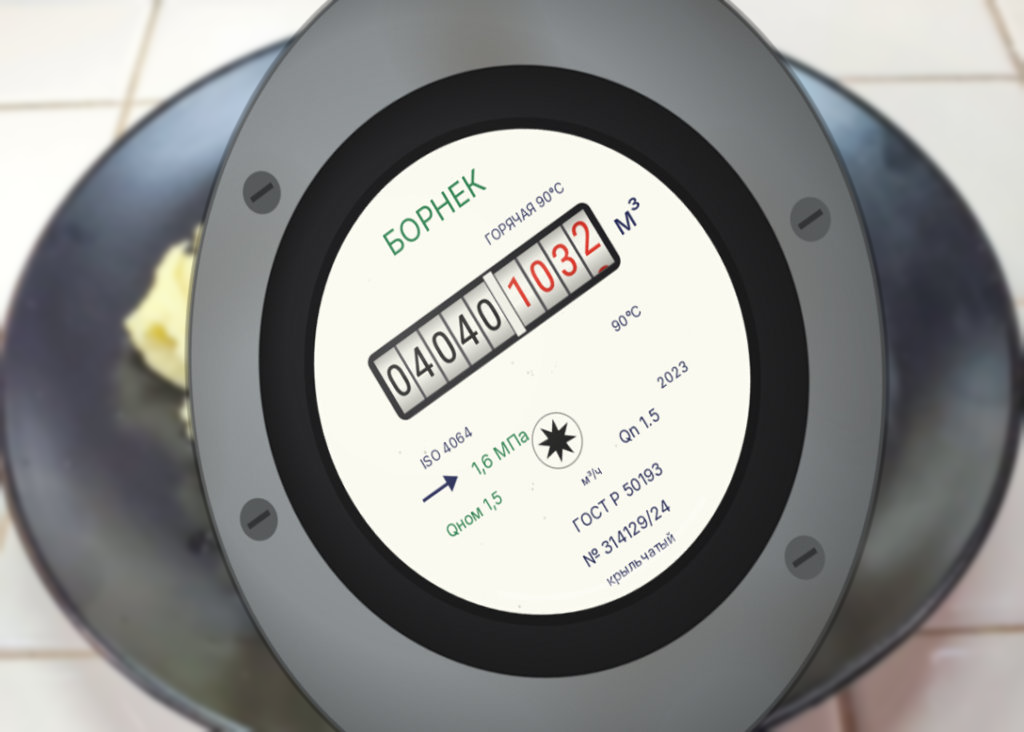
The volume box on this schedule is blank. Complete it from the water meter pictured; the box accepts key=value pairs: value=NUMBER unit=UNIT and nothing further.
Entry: value=4040.1032 unit=m³
